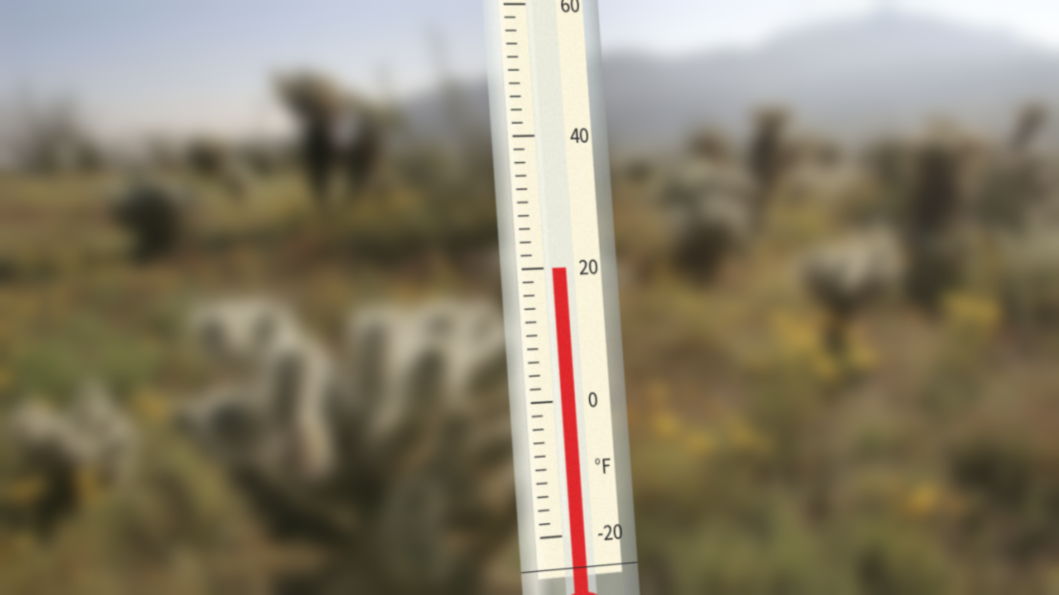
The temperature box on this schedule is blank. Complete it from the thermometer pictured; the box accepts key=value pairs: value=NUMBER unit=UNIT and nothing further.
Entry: value=20 unit=°F
